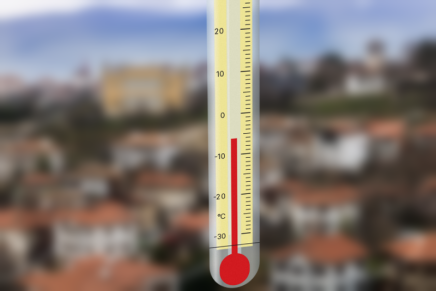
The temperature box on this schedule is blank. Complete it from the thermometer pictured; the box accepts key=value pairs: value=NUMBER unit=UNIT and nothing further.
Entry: value=-6 unit=°C
